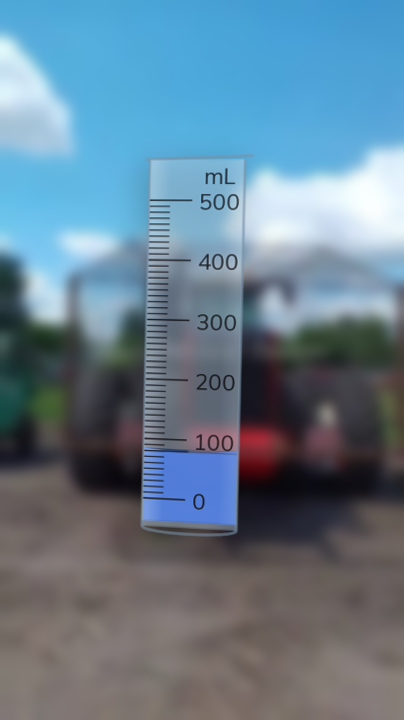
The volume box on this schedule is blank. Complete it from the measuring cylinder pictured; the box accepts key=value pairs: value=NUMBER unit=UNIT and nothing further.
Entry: value=80 unit=mL
